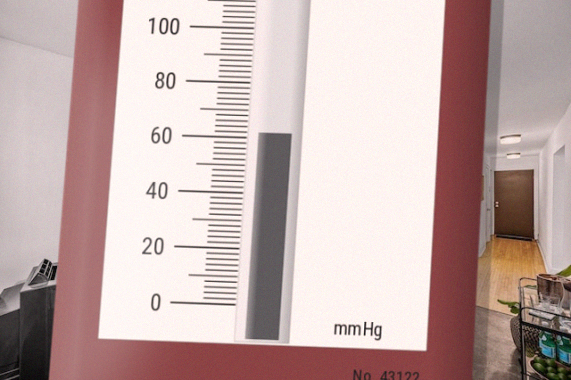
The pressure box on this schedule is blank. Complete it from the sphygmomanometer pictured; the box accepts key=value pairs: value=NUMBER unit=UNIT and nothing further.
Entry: value=62 unit=mmHg
